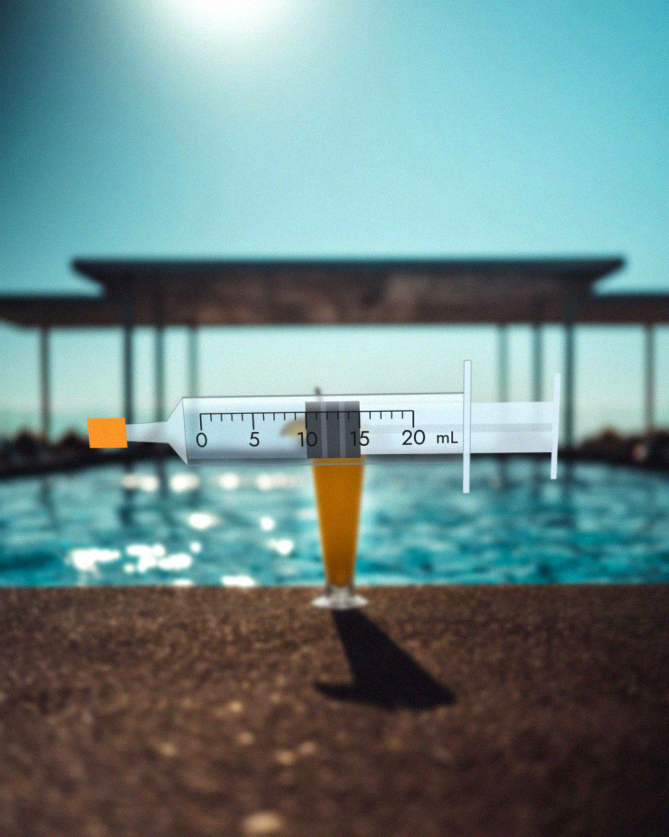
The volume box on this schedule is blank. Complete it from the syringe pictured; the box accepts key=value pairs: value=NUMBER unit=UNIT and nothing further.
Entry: value=10 unit=mL
